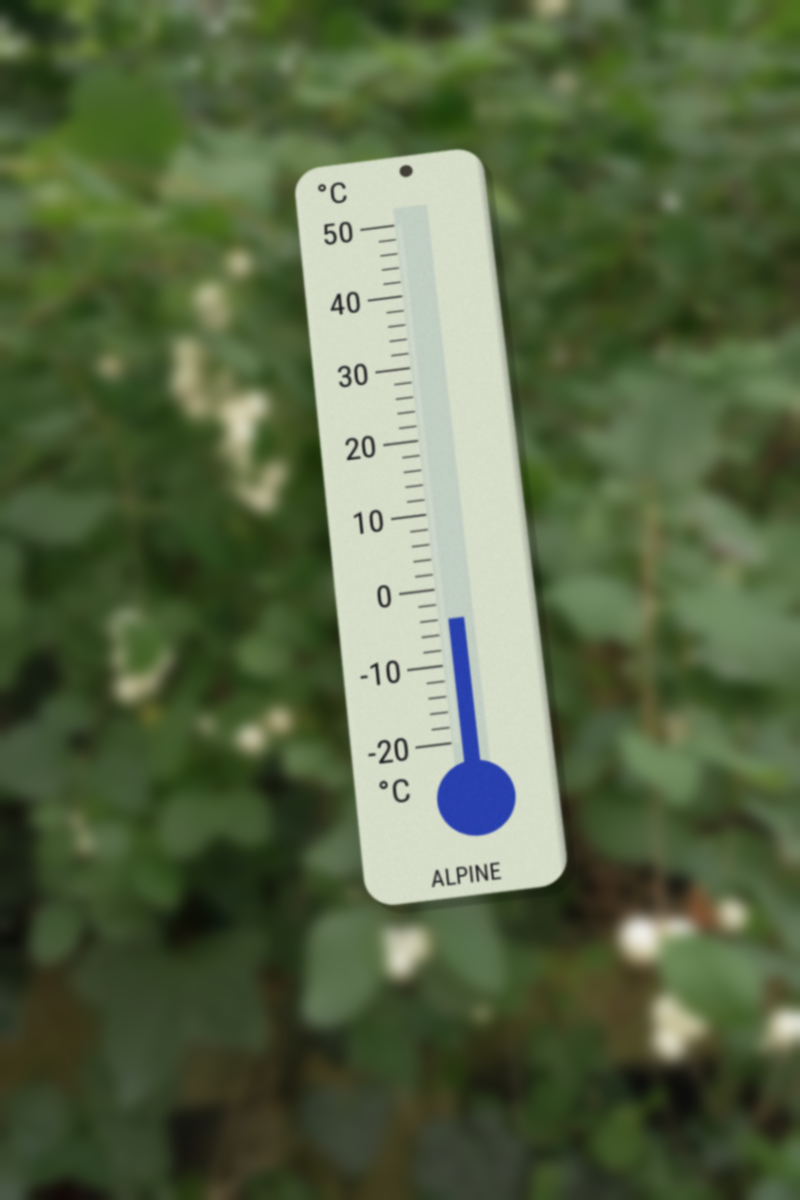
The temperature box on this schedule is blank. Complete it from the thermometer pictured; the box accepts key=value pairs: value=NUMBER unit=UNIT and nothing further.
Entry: value=-4 unit=°C
